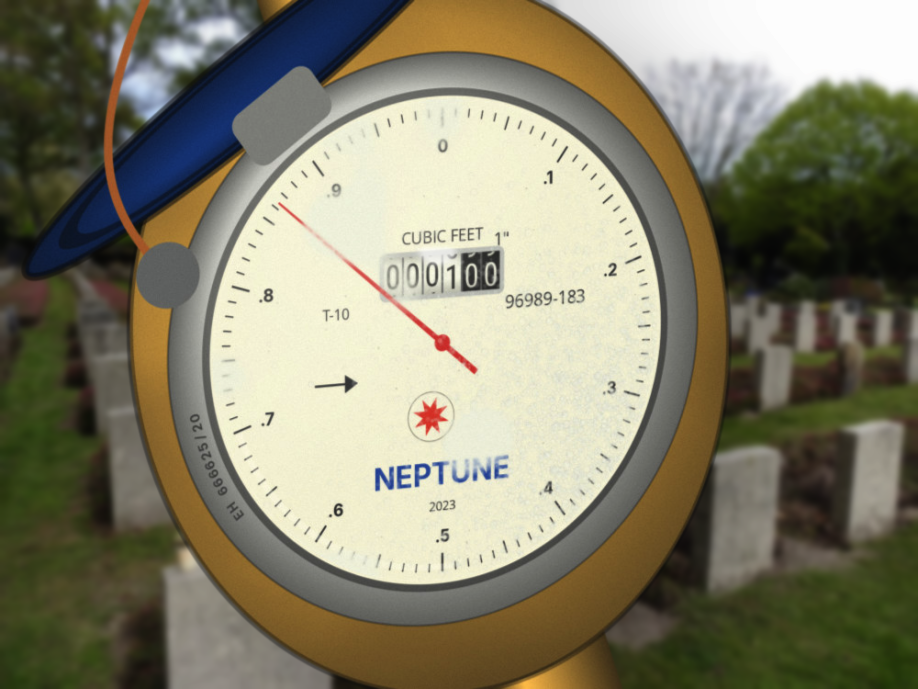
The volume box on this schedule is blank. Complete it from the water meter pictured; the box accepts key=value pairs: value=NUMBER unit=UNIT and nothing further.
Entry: value=99.86 unit=ft³
